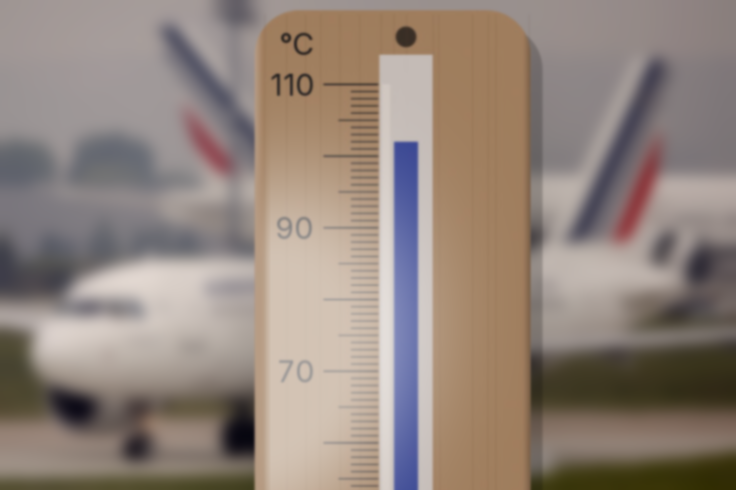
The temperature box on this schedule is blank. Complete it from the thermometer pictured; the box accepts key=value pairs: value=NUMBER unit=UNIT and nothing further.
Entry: value=102 unit=°C
